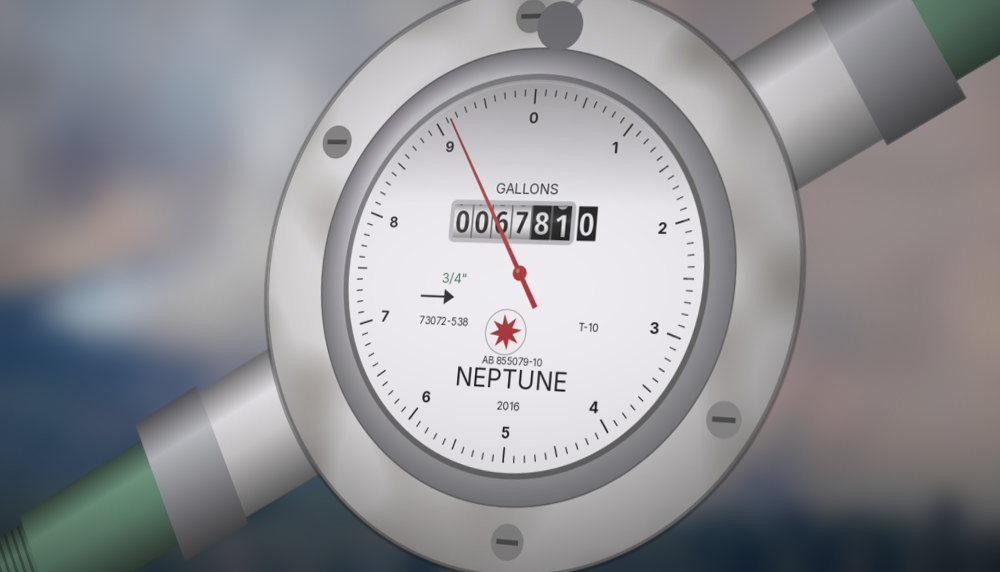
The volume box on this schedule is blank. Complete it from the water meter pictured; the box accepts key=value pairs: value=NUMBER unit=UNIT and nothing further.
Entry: value=67809.1 unit=gal
